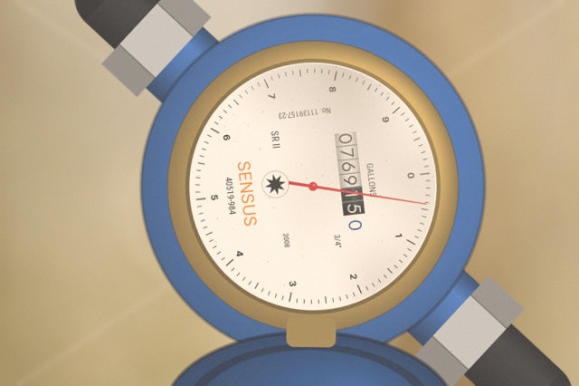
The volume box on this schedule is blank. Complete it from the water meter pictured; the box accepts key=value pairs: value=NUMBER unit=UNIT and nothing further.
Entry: value=769150.4 unit=gal
